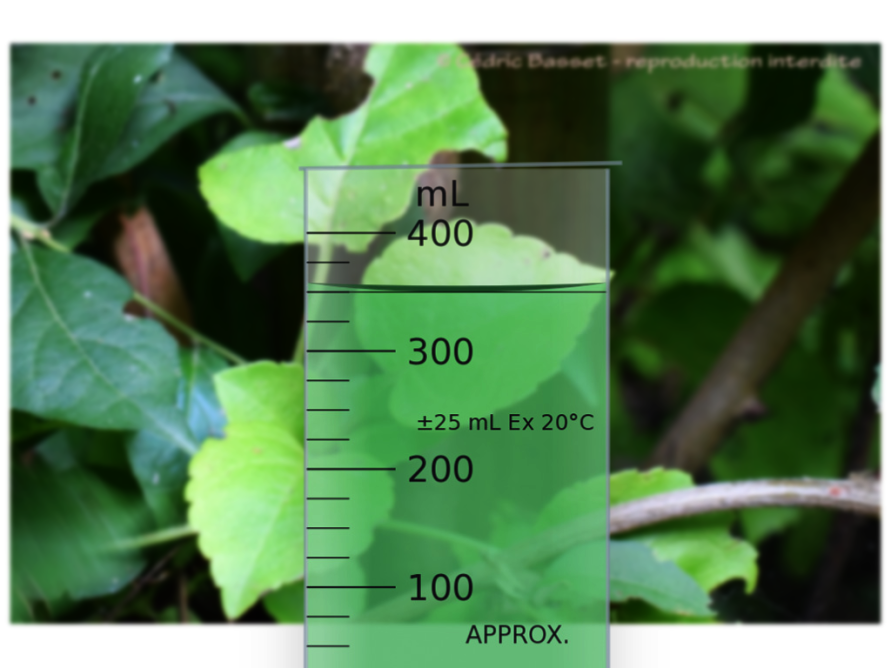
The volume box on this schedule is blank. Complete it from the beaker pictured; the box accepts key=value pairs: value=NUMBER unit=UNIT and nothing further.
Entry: value=350 unit=mL
